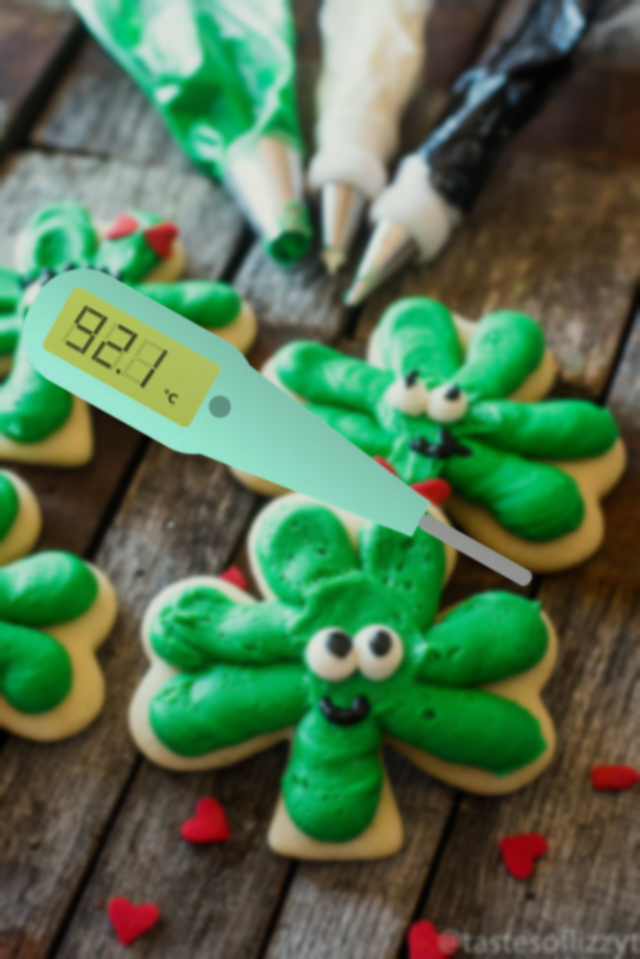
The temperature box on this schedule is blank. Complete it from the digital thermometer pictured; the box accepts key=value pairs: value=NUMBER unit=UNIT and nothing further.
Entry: value=92.1 unit=°C
